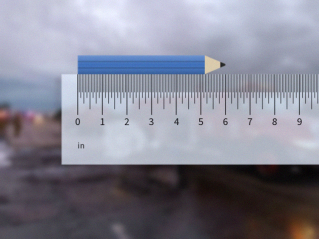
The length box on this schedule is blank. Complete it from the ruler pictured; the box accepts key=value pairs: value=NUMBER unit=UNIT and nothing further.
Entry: value=6 unit=in
